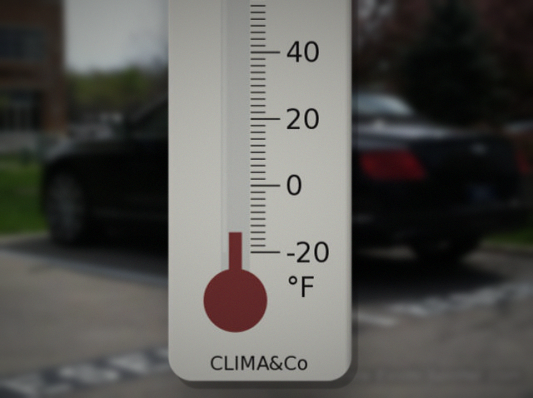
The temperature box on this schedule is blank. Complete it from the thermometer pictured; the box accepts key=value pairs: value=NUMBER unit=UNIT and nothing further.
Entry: value=-14 unit=°F
